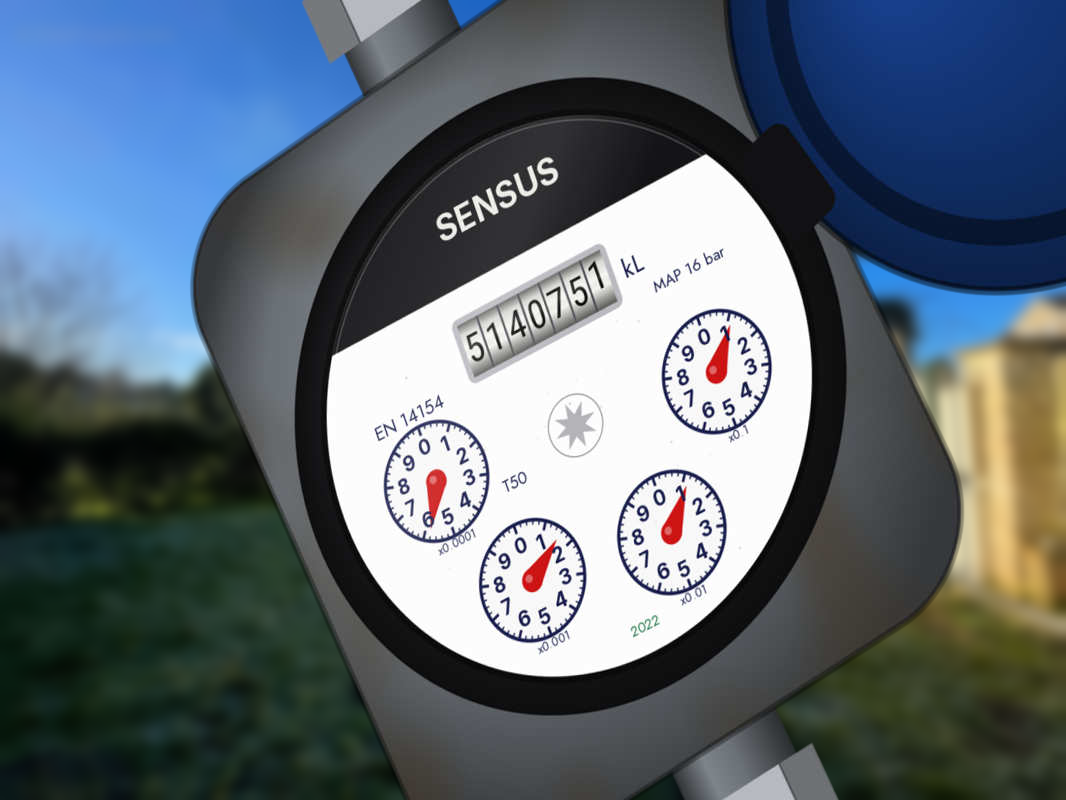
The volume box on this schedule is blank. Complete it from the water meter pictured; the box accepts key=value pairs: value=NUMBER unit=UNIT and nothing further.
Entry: value=5140751.1115 unit=kL
